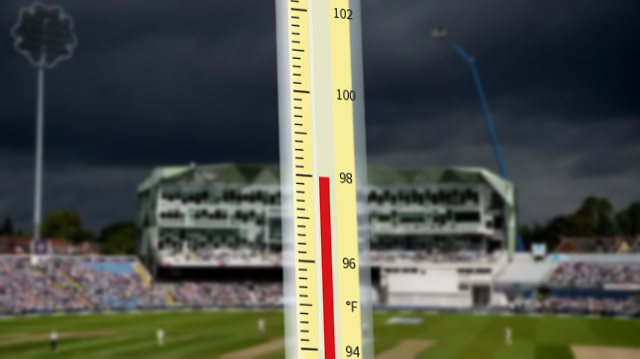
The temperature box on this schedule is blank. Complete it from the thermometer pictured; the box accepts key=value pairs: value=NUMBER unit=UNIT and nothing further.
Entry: value=98 unit=°F
